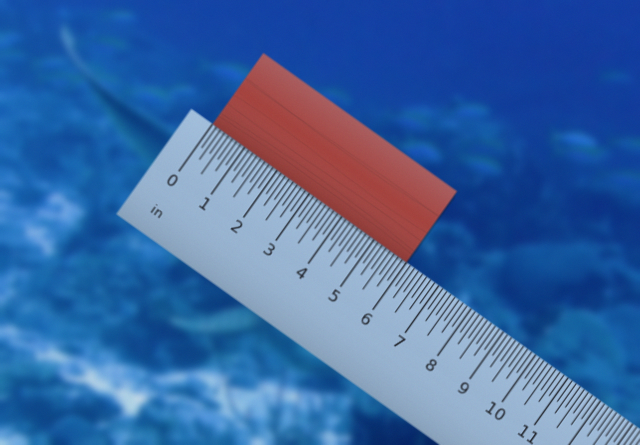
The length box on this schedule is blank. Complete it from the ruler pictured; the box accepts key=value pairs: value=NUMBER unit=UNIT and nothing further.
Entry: value=6 unit=in
